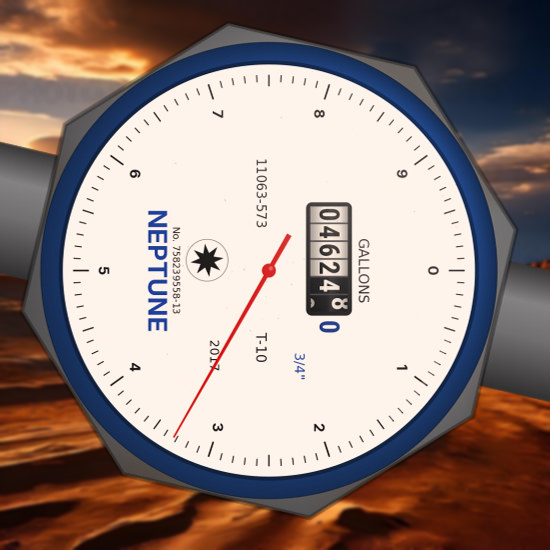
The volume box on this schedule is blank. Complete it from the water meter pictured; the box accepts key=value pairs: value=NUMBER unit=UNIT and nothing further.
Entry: value=462483.3 unit=gal
